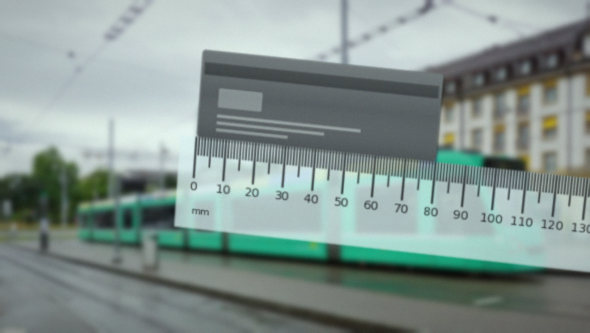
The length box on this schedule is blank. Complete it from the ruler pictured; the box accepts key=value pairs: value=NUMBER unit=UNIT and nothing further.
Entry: value=80 unit=mm
